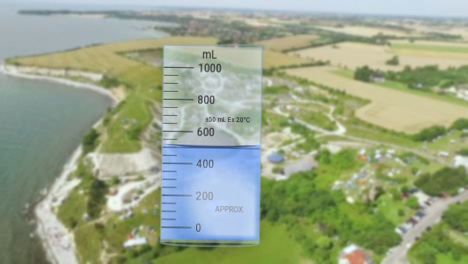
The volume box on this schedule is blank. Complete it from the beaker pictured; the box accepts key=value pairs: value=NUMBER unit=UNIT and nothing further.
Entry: value=500 unit=mL
